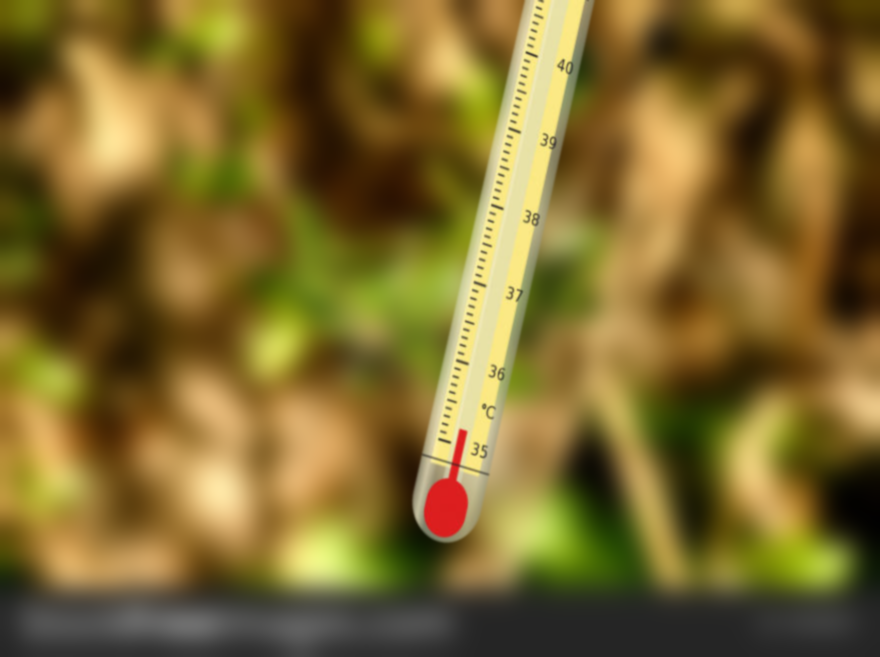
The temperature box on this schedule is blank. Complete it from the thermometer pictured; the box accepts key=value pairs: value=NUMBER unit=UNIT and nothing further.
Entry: value=35.2 unit=°C
